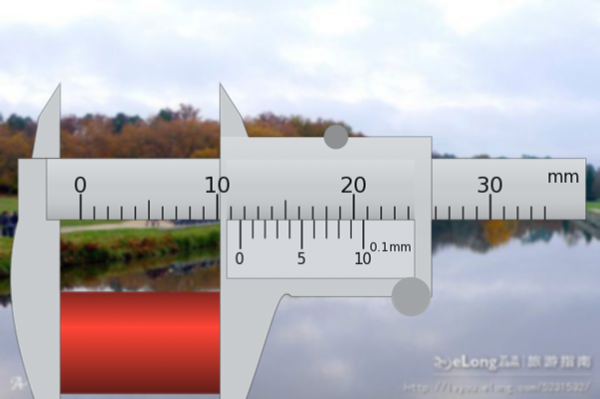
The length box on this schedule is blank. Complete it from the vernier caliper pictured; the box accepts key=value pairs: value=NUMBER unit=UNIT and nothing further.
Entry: value=11.7 unit=mm
